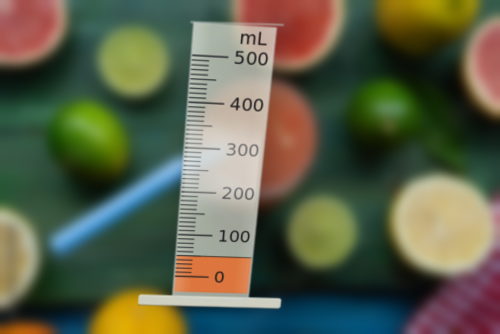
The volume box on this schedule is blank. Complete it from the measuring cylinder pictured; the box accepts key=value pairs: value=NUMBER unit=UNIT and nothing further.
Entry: value=50 unit=mL
